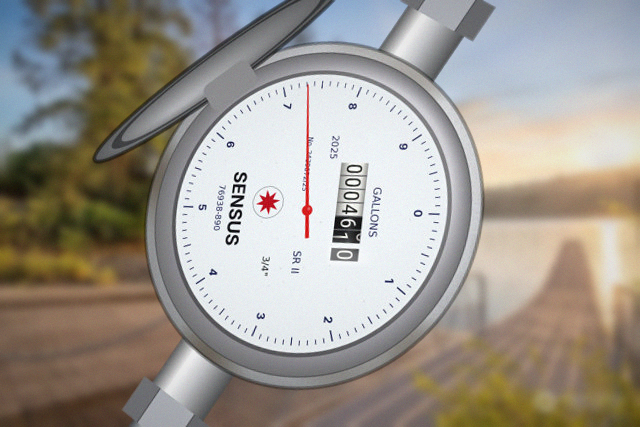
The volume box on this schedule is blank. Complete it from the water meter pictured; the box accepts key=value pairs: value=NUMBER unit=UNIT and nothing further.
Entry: value=4607.3 unit=gal
